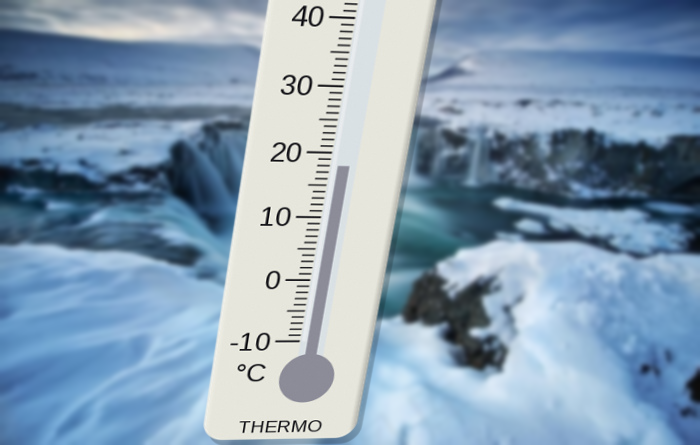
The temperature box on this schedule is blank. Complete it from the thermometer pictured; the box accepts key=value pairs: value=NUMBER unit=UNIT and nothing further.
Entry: value=18 unit=°C
